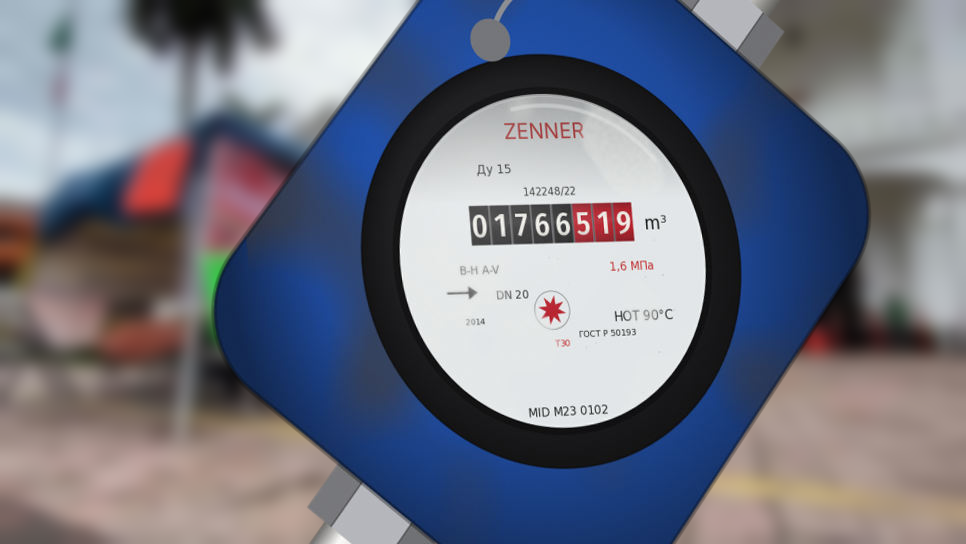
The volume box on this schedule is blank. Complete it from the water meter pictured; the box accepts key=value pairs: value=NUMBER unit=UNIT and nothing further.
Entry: value=1766.519 unit=m³
